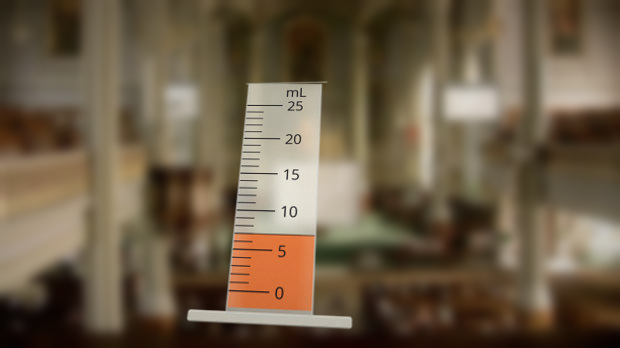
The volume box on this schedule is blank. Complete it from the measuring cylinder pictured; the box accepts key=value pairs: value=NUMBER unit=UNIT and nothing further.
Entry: value=7 unit=mL
